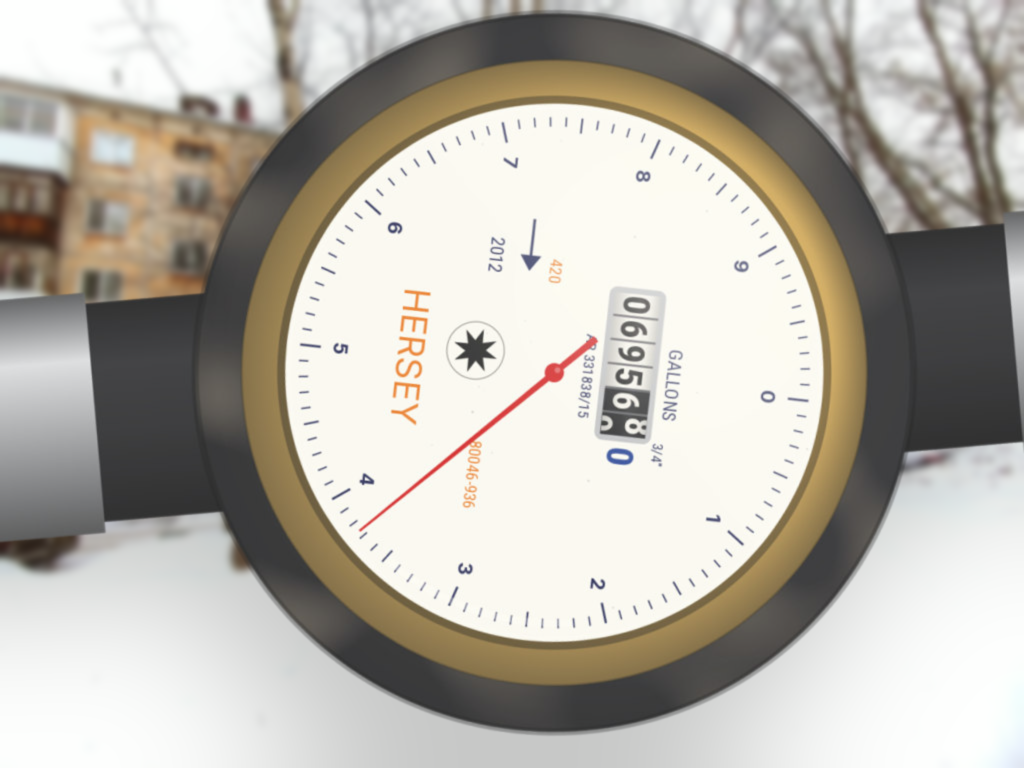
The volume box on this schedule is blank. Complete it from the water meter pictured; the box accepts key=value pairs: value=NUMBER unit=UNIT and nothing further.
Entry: value=695683.7 unit=gal
